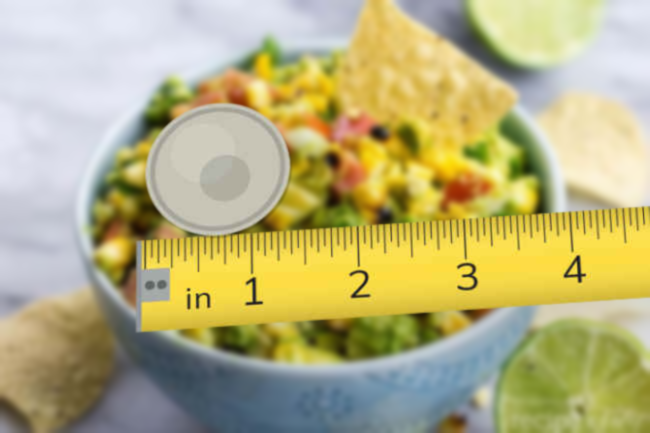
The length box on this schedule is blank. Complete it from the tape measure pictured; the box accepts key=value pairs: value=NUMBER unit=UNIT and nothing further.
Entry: value=1.375 unit=in
